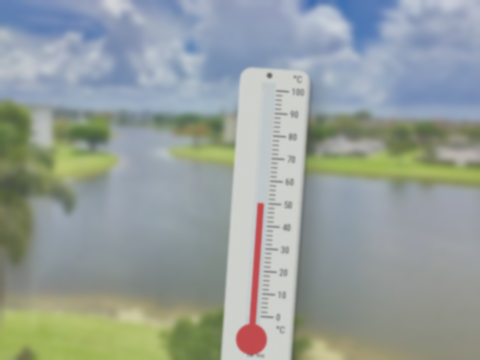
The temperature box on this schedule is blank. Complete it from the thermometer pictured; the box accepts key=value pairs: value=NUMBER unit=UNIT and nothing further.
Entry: value=50 unit=°C
